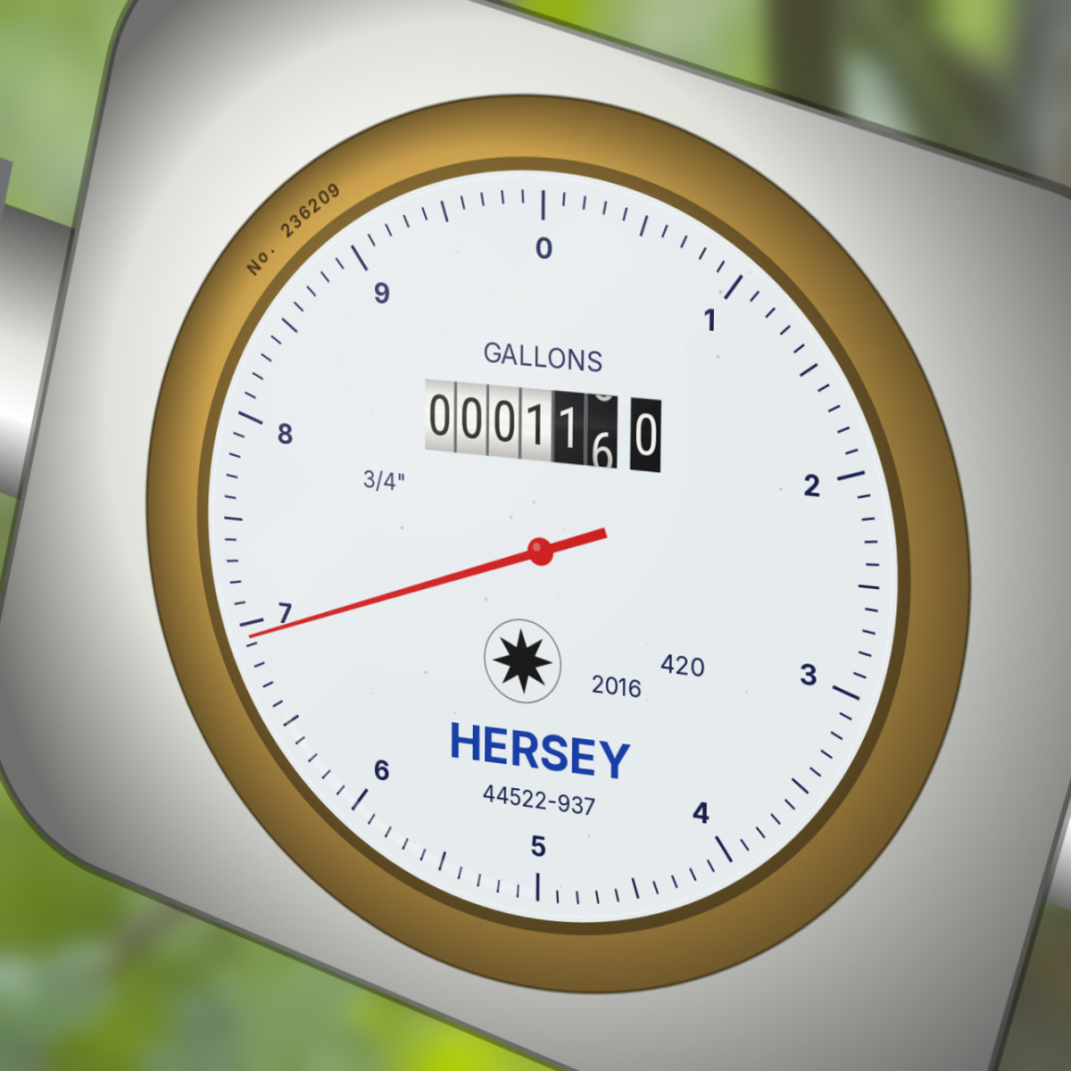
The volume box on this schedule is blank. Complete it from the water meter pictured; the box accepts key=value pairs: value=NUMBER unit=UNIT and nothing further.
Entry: value=1156.9 unit=gal
